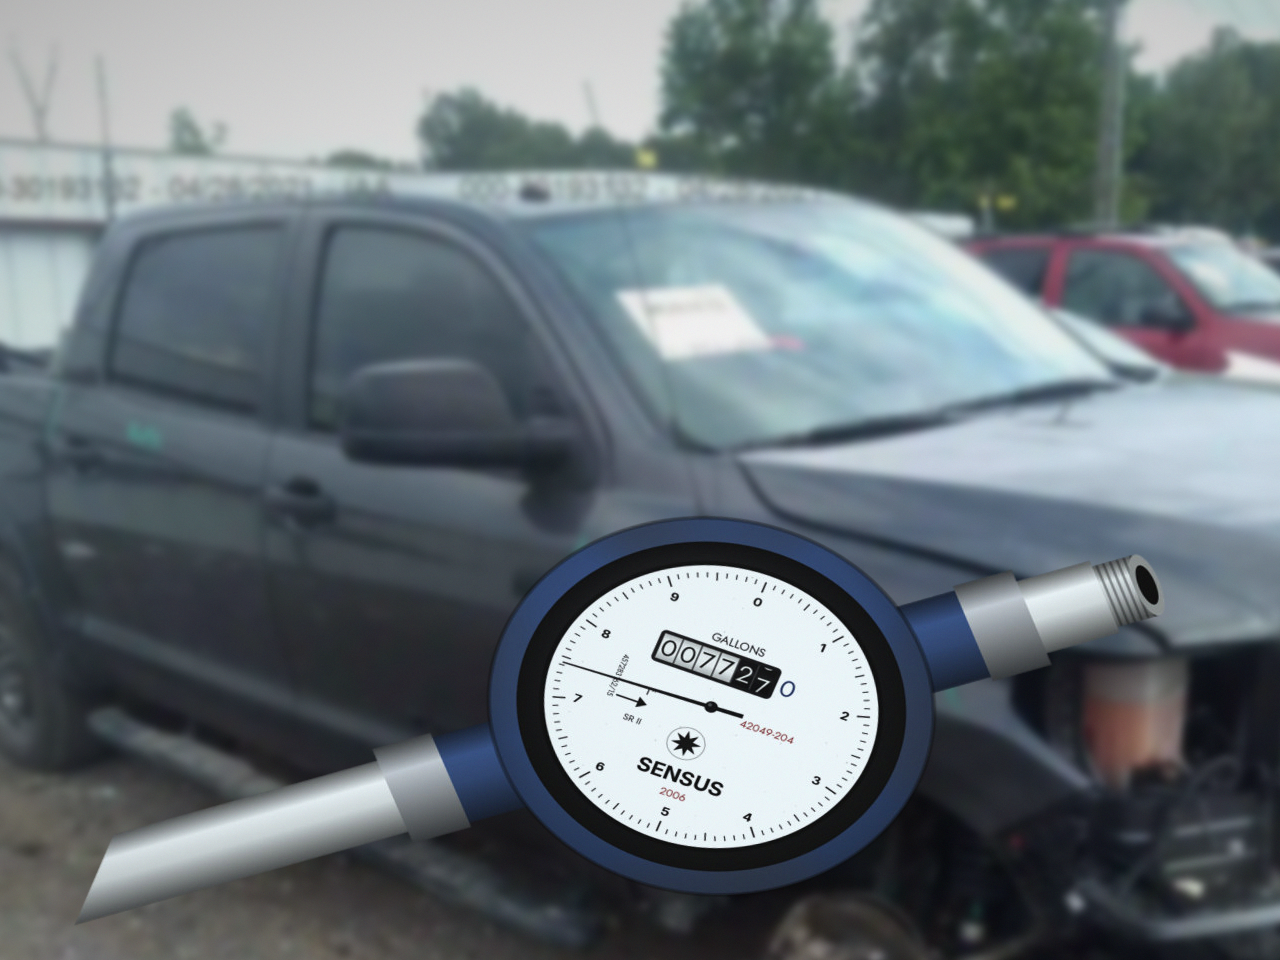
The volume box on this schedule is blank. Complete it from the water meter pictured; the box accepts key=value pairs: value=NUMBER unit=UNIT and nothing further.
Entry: value=77267.4 unit=gal
